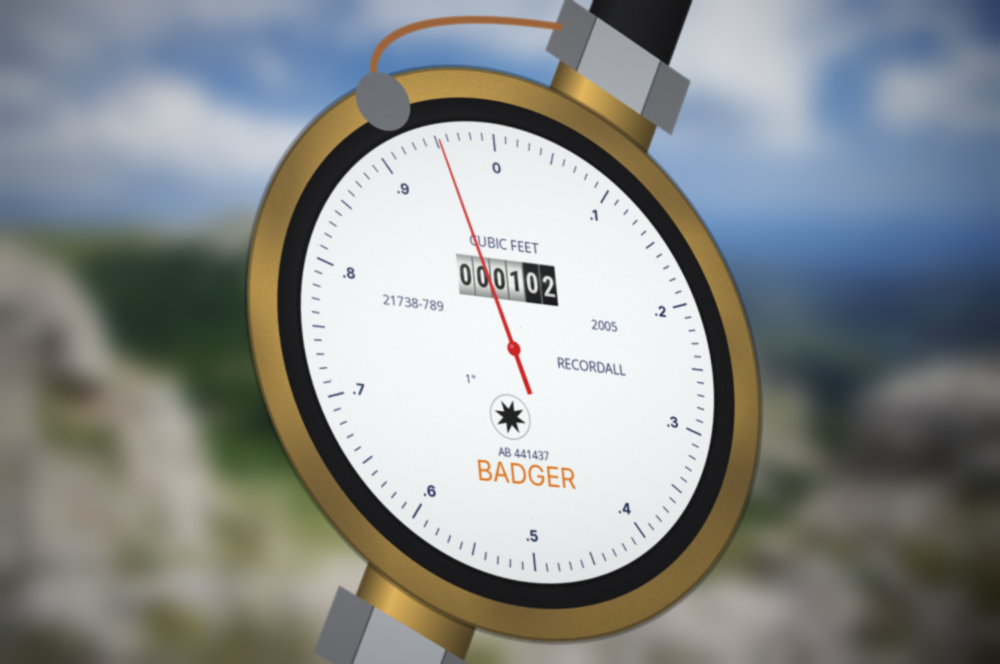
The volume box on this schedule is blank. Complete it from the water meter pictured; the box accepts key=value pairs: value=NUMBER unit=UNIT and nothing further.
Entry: value=101.95 unit=ft³
